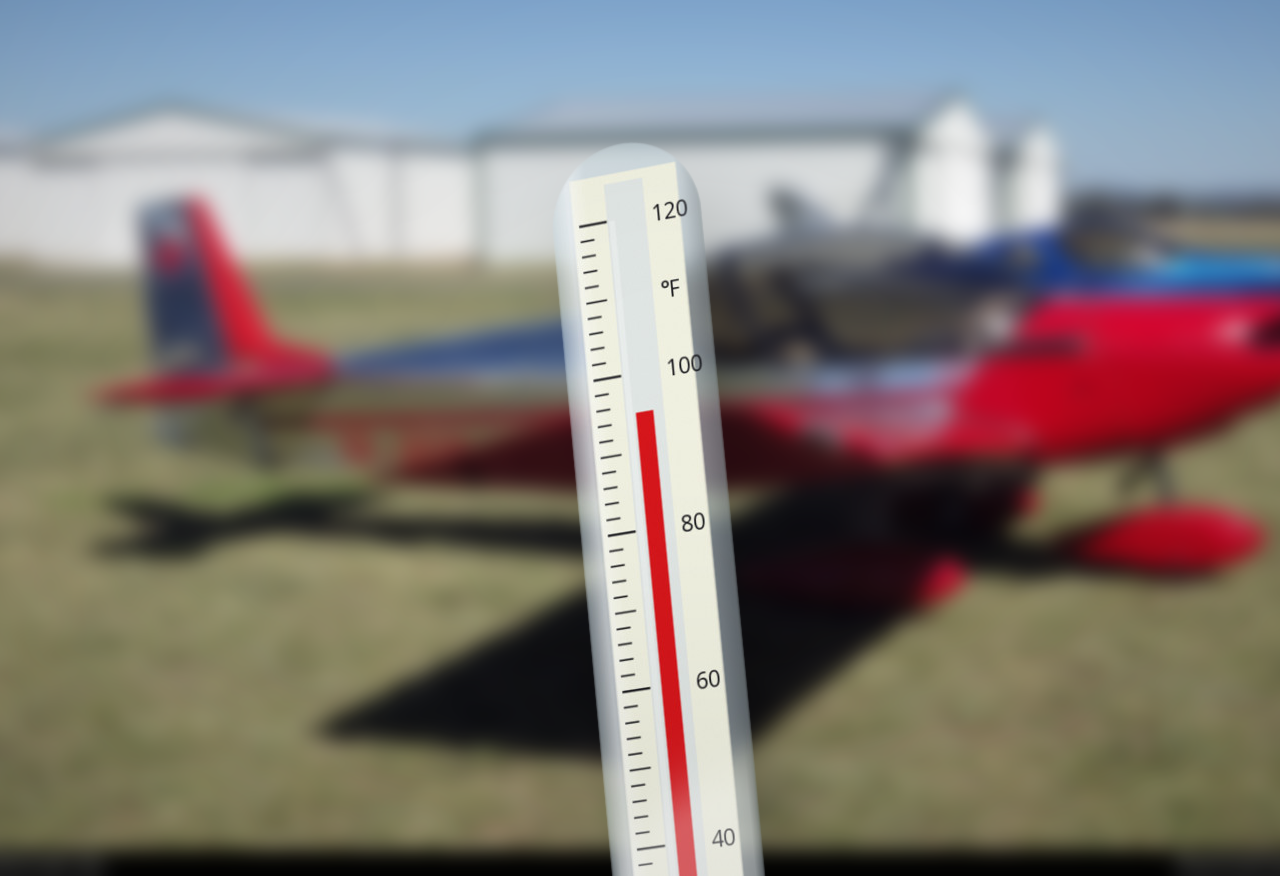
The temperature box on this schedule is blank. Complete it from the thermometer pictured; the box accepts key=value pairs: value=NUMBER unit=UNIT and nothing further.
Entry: value=95 unit=°F
